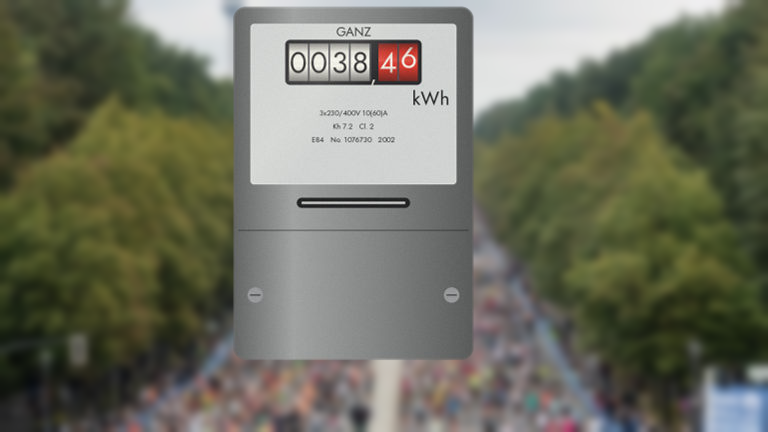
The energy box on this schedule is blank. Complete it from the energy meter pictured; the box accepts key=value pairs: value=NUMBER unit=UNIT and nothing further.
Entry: value=38.46 unit=kWh
